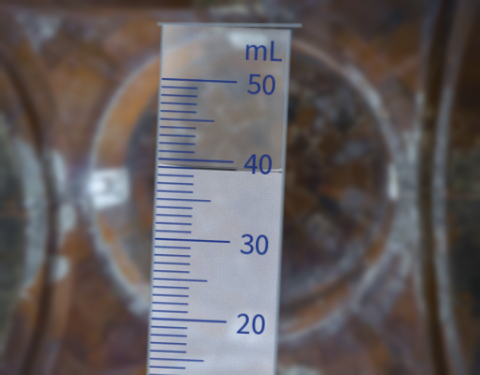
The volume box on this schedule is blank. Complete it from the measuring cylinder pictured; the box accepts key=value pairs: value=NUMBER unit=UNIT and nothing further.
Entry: value=39 unit=mL
